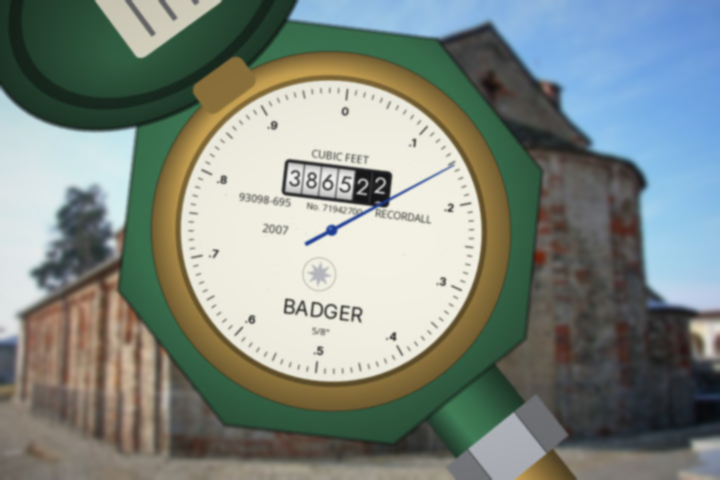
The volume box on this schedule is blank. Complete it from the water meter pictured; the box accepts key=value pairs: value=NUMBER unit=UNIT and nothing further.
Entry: value=386522.15 unit=ft³
